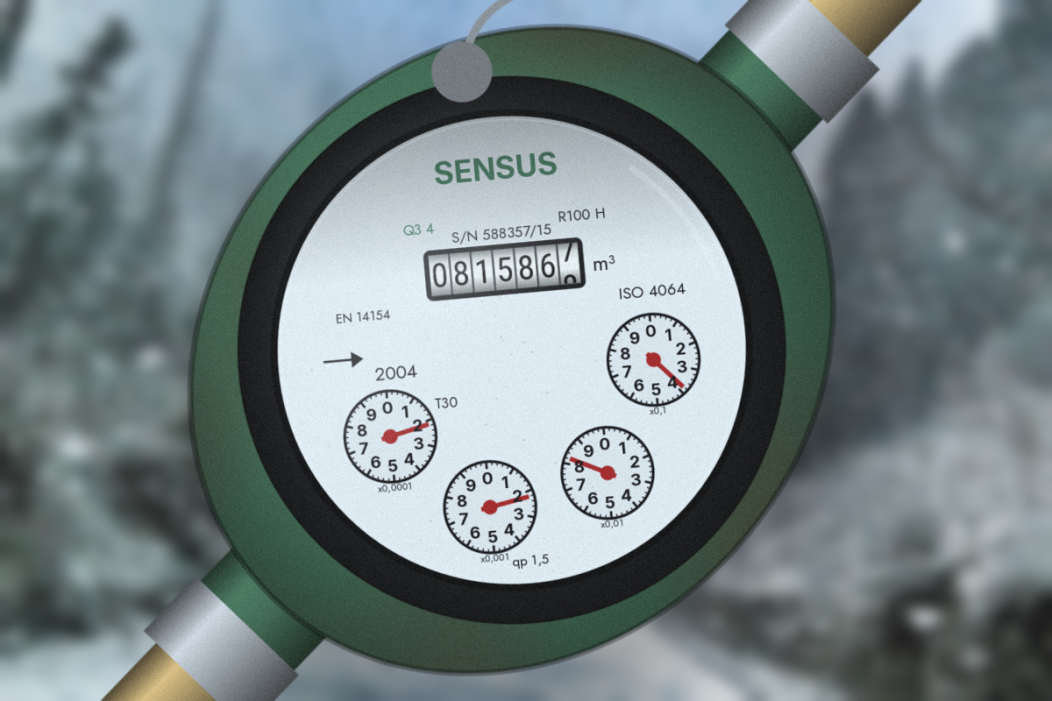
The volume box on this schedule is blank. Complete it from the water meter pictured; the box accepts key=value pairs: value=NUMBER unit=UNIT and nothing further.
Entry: value=815867.3822 unit=m³
